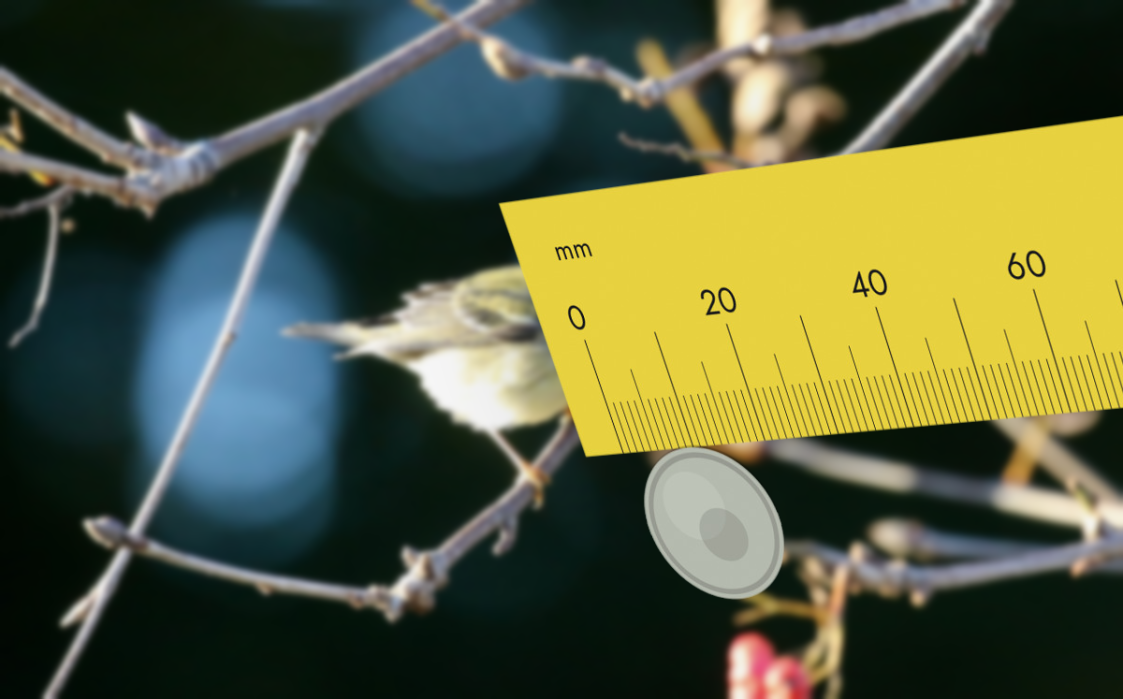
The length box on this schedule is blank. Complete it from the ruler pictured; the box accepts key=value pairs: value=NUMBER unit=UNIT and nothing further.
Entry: value=18.5 unit=mm
